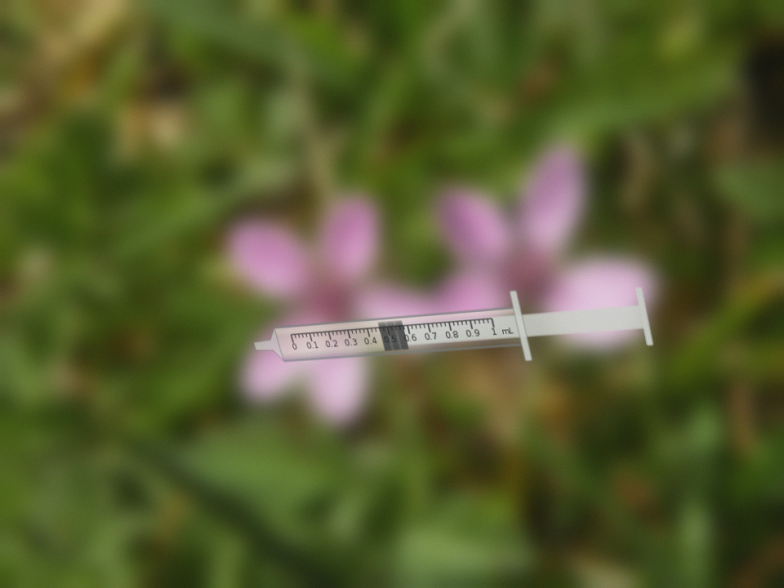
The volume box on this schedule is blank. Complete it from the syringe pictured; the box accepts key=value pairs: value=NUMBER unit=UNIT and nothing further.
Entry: value=0.46 unit=mL
